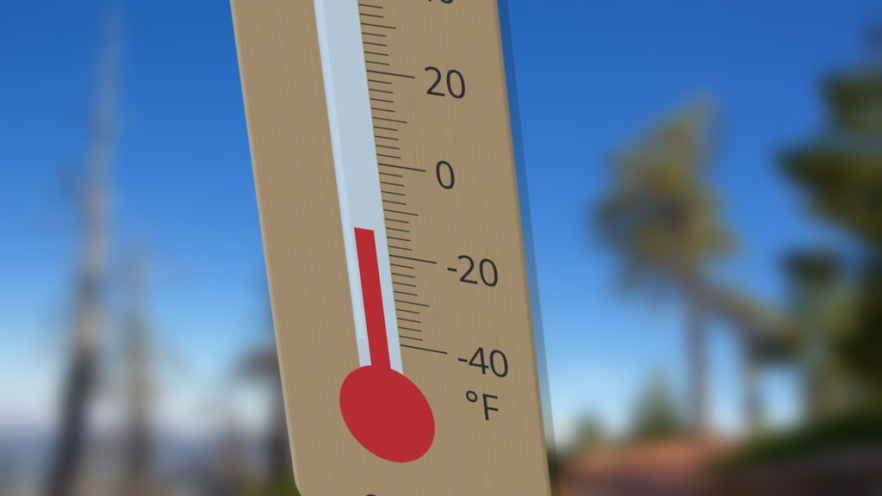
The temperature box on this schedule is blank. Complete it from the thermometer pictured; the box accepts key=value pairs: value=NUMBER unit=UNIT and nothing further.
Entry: value=-15 unit=°F
